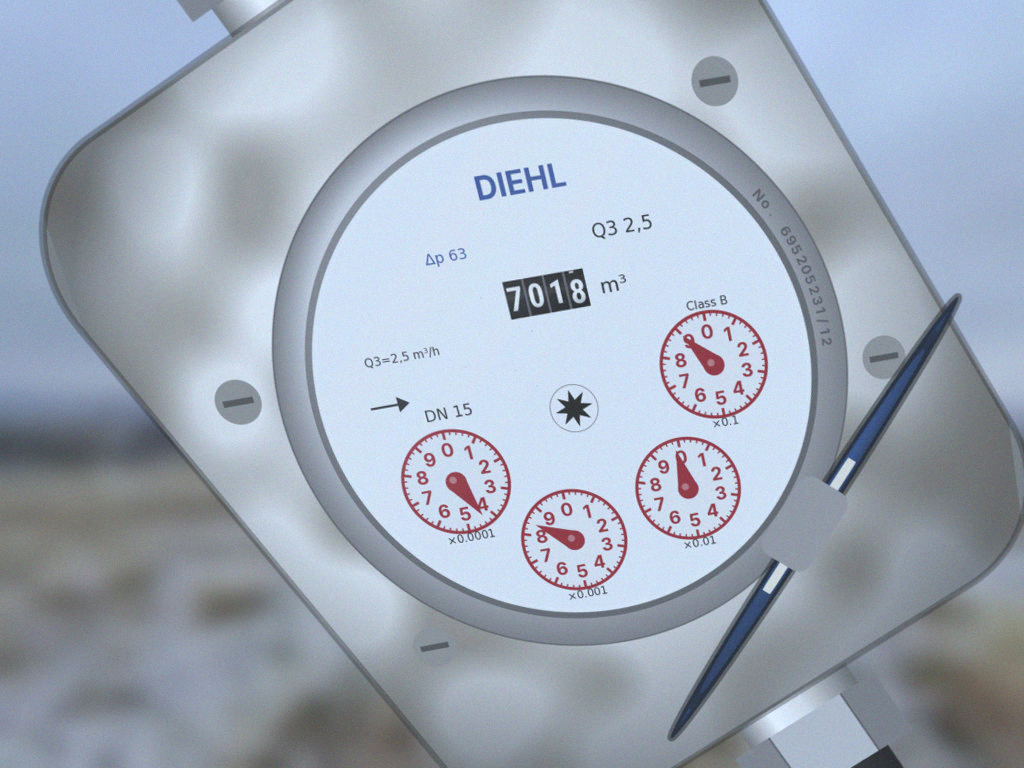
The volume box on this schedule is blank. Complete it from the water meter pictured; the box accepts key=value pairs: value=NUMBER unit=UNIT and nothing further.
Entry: value=7017.8984 unit=m³
